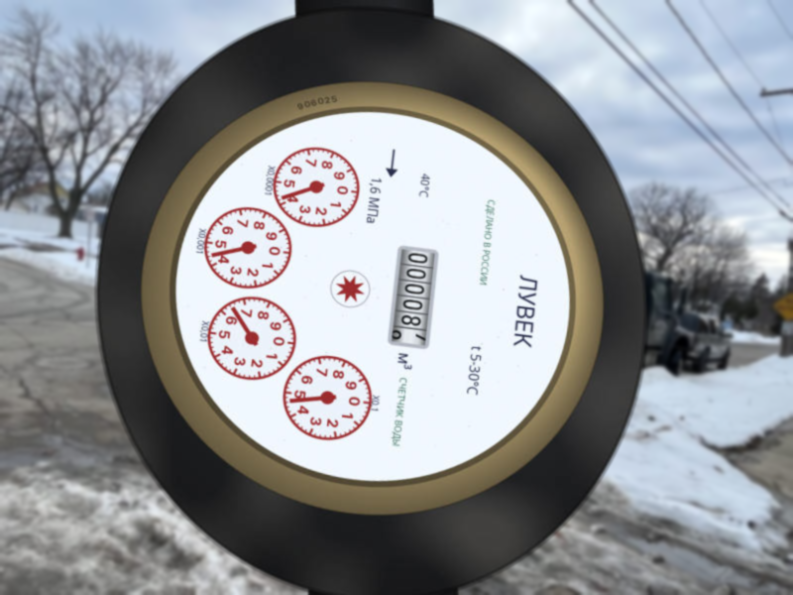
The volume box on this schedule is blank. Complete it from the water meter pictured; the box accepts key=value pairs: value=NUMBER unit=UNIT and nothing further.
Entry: value=87.4644 unit=m³
